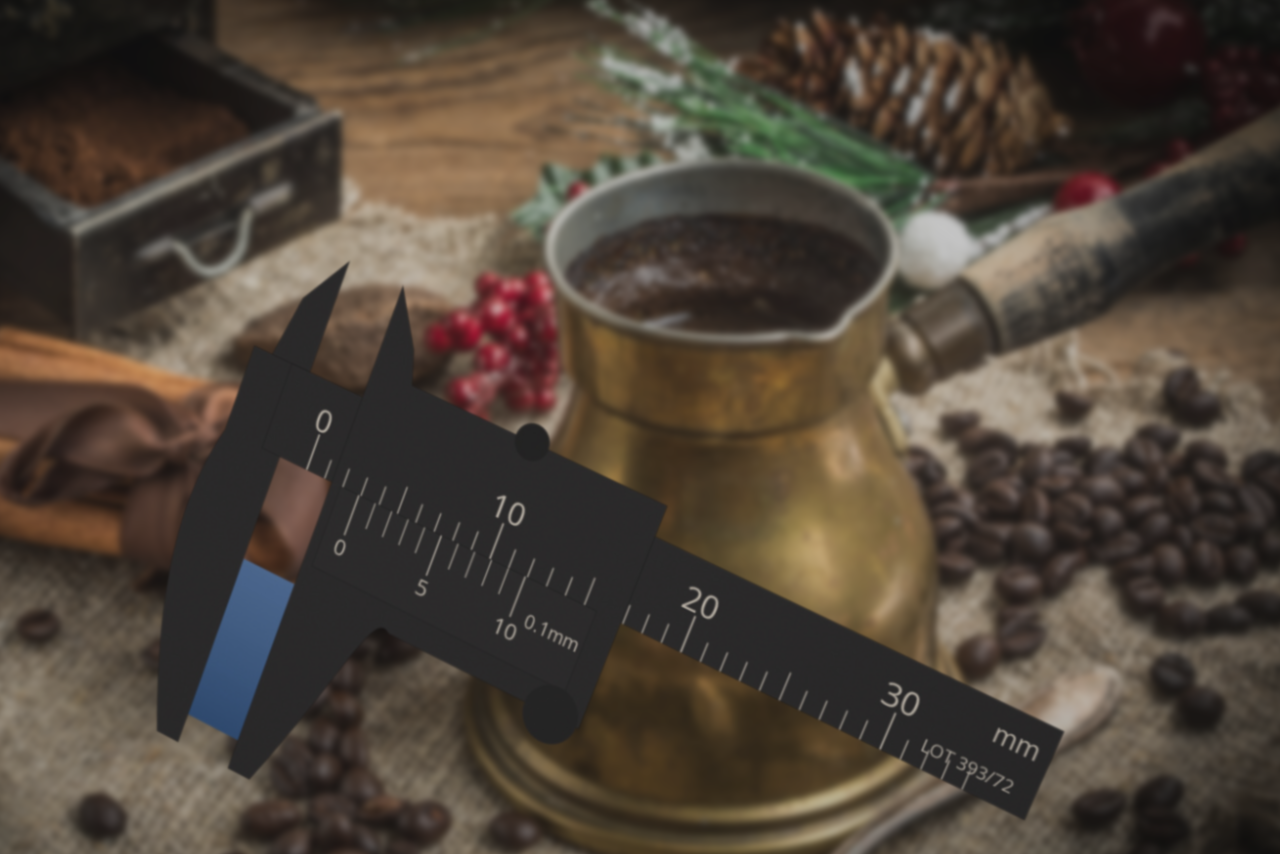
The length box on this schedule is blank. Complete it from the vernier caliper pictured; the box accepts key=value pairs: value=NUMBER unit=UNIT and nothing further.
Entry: value=2.9 unit=mm
